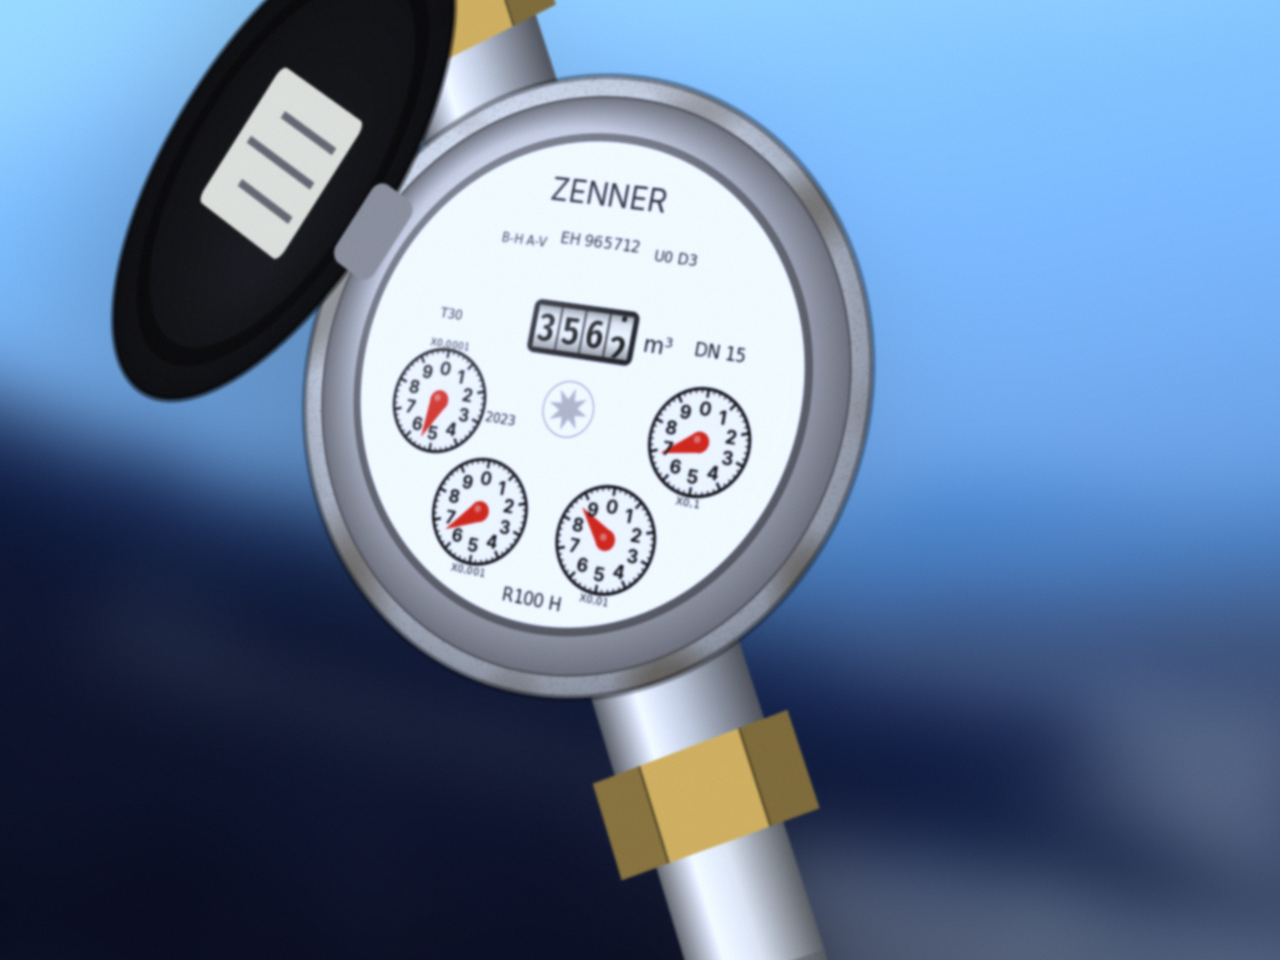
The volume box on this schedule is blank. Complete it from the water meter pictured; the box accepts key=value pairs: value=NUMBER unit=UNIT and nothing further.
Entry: value=3561.6865 unit=m³
